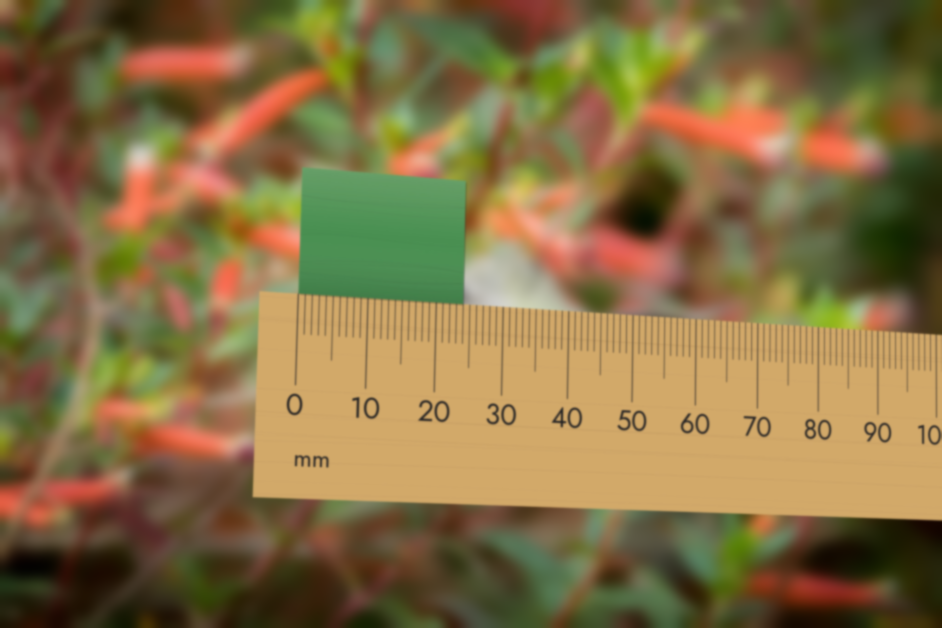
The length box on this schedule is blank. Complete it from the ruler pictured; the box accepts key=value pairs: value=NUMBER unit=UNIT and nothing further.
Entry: value=24 unit=mm
